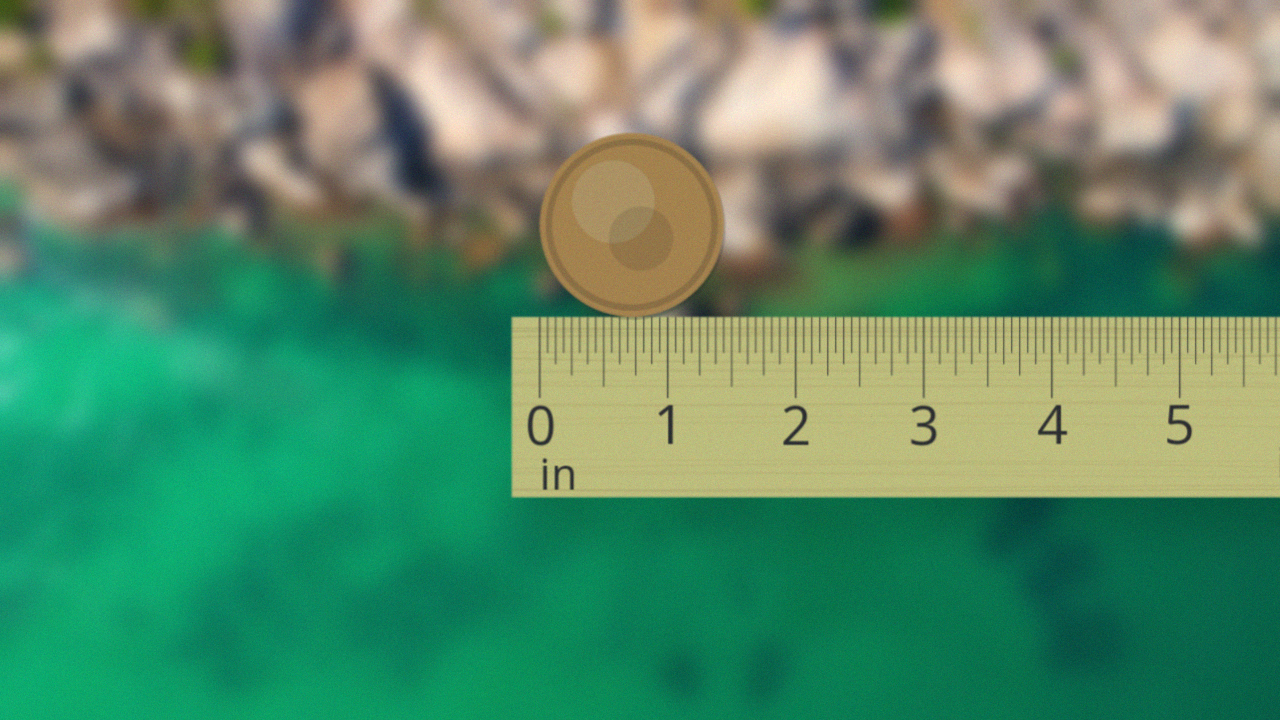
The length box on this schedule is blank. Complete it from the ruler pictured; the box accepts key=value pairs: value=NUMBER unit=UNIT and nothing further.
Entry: value=1.4375 unit=in
